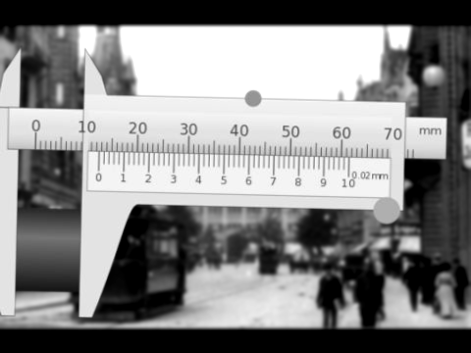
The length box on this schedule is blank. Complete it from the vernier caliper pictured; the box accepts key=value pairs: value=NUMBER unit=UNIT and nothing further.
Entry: value=12.5 unit=mm
